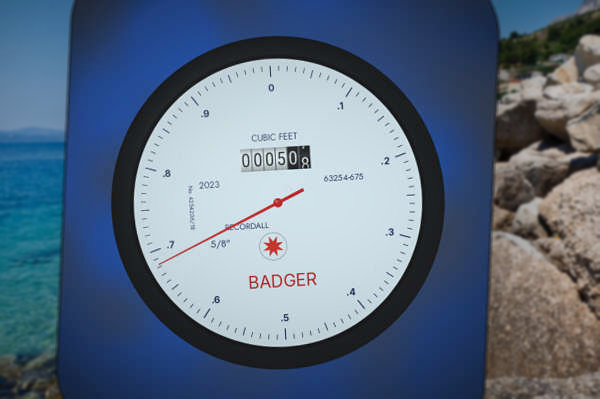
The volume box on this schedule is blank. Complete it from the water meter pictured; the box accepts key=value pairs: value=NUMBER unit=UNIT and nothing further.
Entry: value=507.68 unit=ft³
